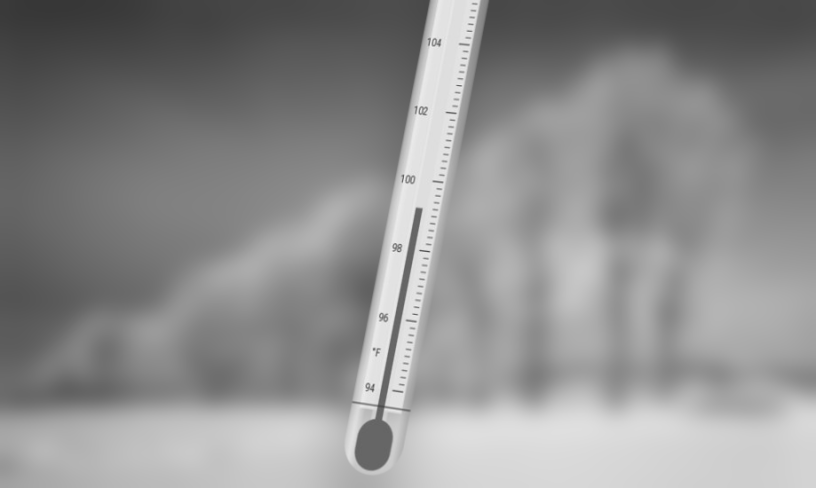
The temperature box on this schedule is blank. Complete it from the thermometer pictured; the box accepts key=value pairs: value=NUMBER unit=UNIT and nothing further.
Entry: value=99.2 unit=°F
